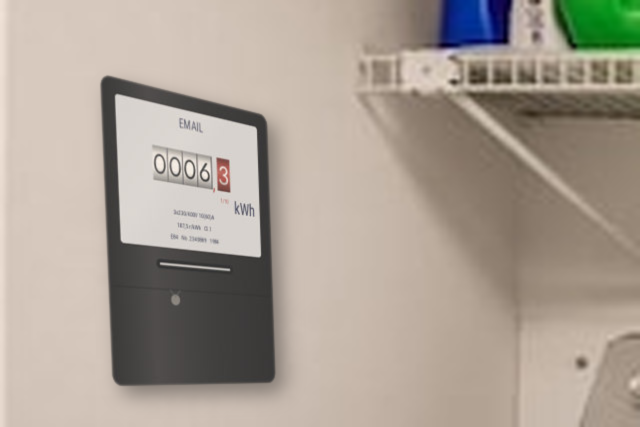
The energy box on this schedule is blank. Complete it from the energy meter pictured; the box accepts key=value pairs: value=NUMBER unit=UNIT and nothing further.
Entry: value=6.3 unit=kWh
